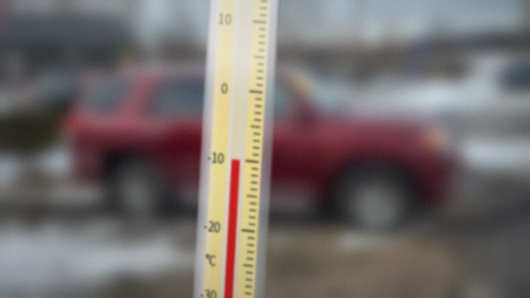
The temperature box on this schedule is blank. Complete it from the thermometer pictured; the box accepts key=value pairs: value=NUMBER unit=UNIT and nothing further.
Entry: value=-10 unit=°C
